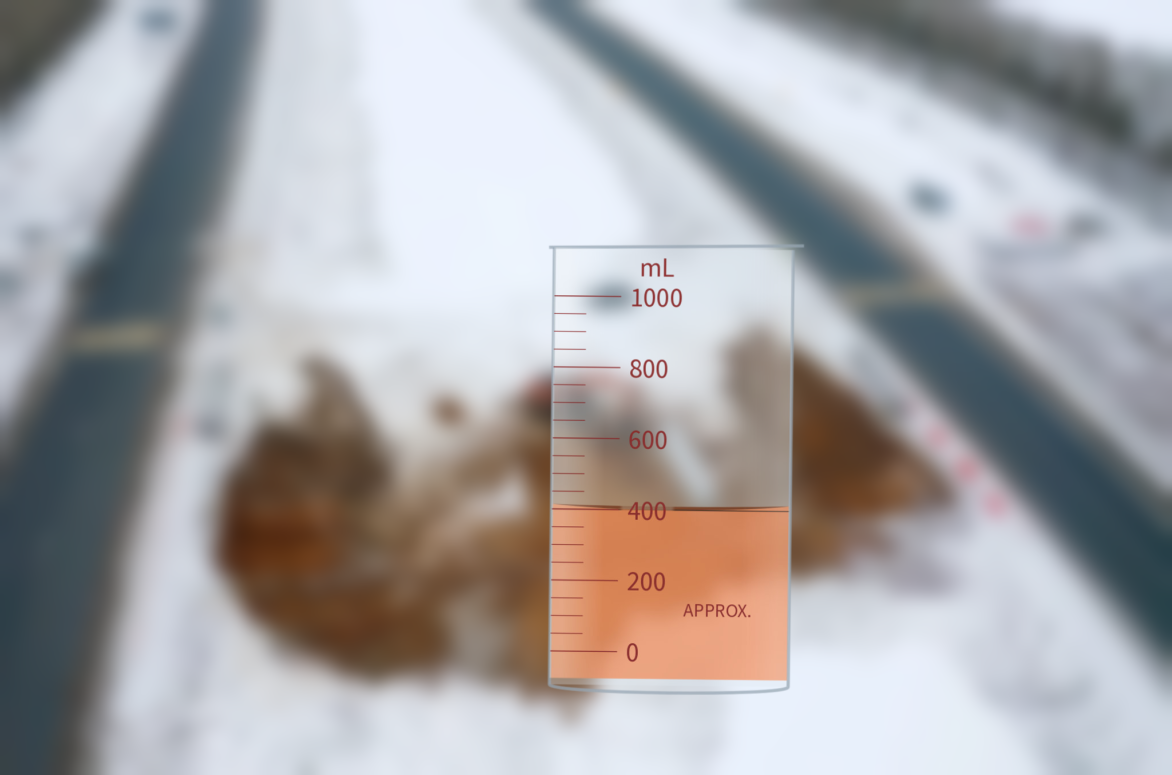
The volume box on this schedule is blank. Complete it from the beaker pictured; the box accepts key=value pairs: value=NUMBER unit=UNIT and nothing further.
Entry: value=400 unit=mL
